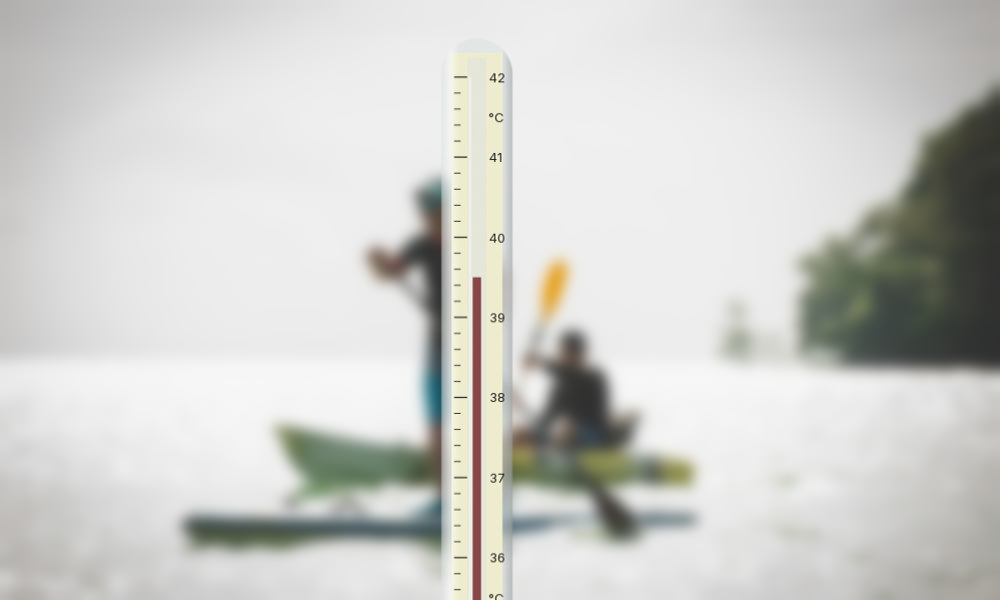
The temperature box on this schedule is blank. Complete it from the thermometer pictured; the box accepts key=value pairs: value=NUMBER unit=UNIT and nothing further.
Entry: value=39.5 unit=°C
